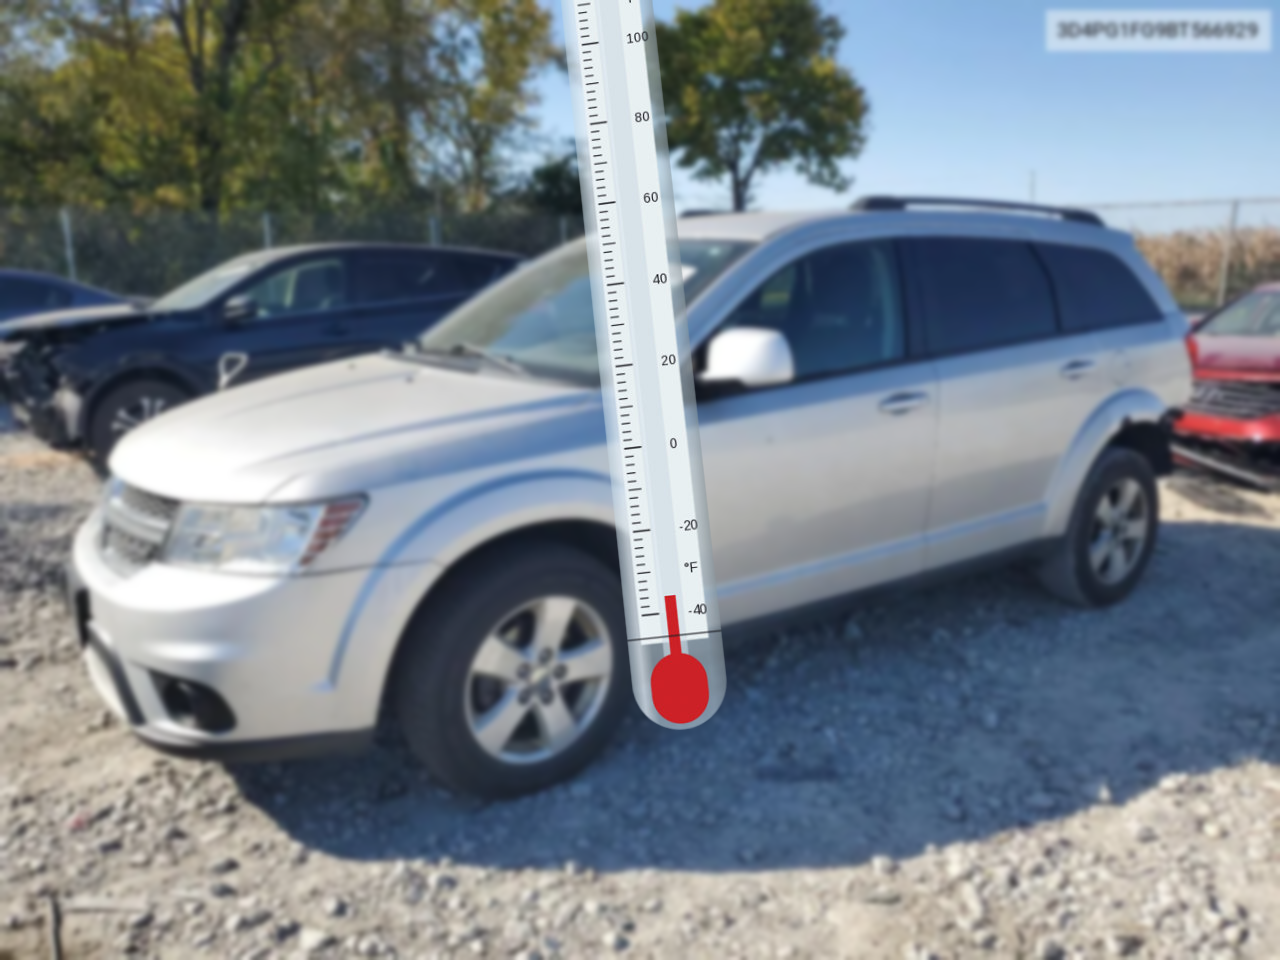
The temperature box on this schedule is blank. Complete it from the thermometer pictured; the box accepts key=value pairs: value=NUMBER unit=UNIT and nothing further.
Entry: value=-36 unit=°F
